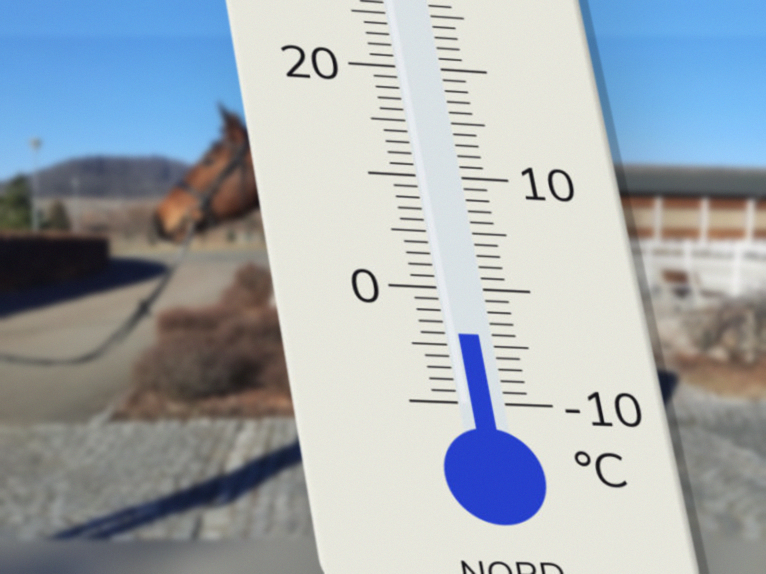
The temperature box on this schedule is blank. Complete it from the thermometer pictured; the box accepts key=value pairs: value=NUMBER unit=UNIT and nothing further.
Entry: value=-4 unit=°C
